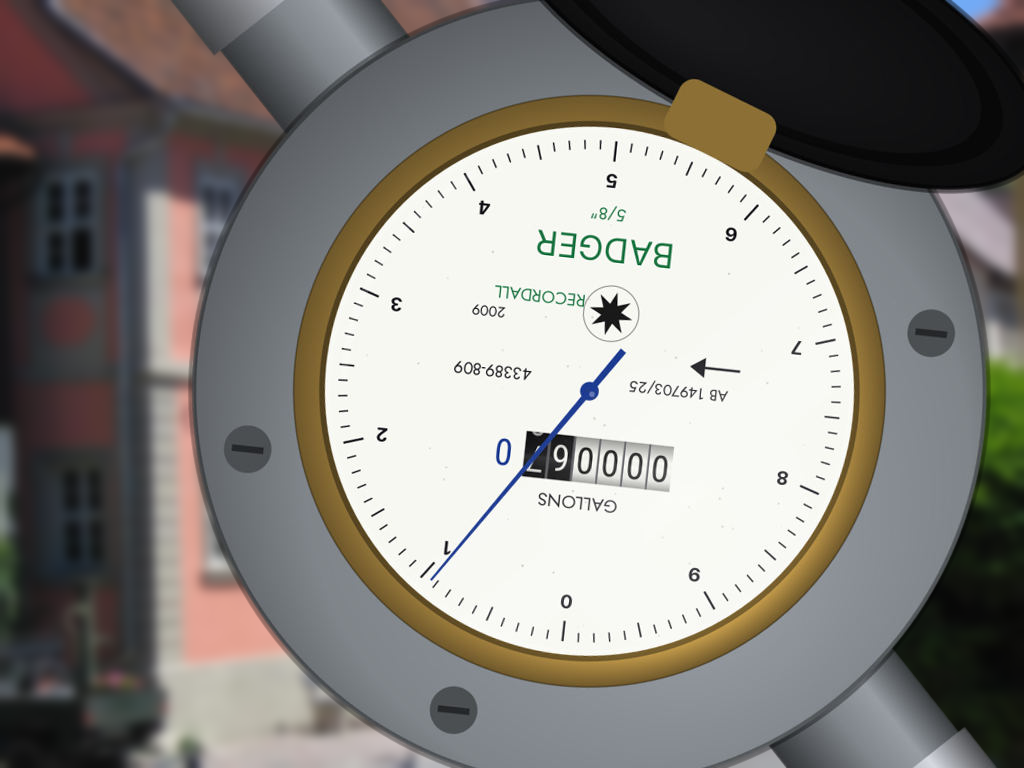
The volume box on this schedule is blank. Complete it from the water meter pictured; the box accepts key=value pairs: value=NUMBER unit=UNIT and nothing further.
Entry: value=670.9 unit=gal
